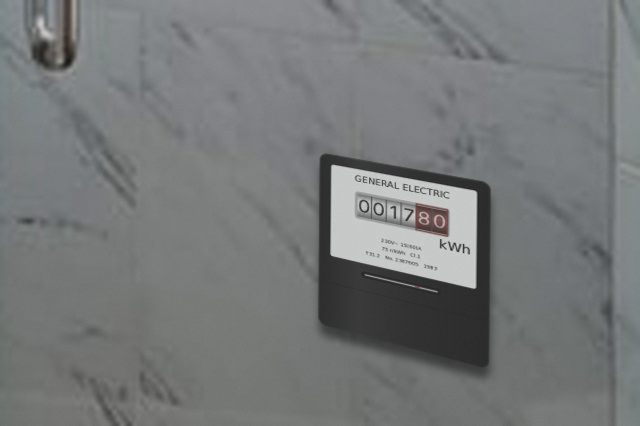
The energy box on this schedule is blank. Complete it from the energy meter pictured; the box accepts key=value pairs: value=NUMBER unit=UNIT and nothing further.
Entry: value=17.80 unit=kWh
